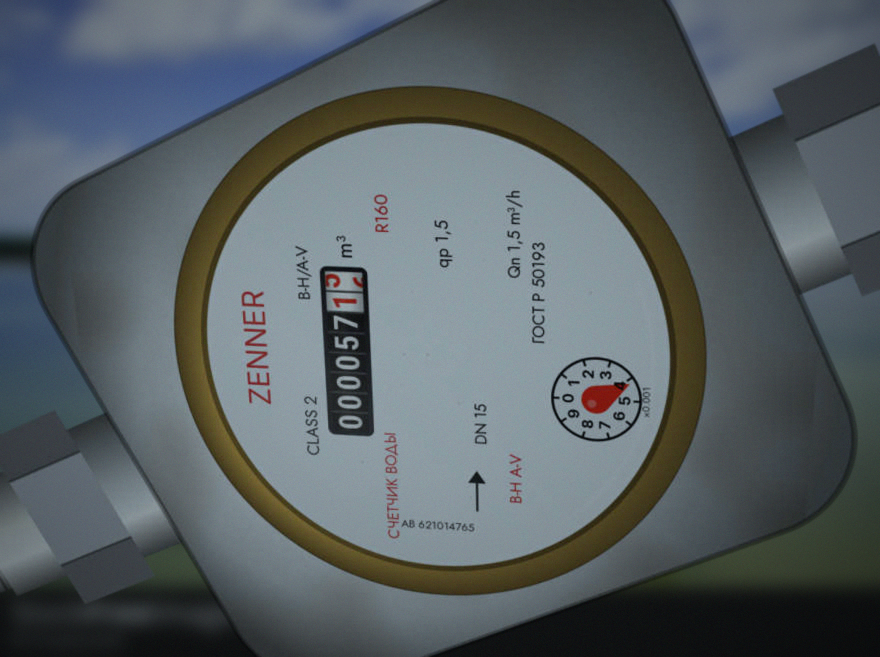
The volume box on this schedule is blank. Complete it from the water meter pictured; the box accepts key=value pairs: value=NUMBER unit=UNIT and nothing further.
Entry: value=57.154 unit=m³
